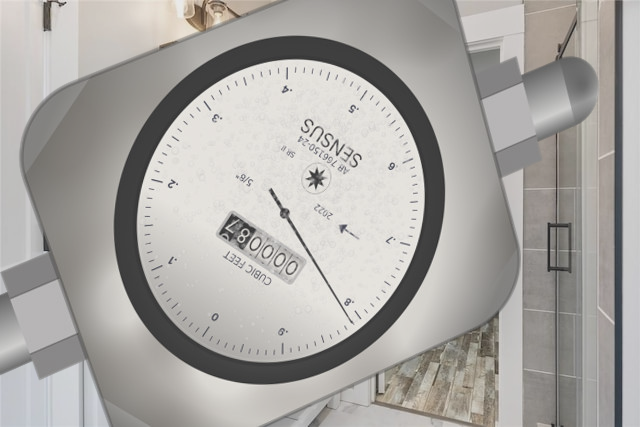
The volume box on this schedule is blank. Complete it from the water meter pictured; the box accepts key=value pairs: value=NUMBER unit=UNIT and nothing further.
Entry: value=86.81 unit=ft³
